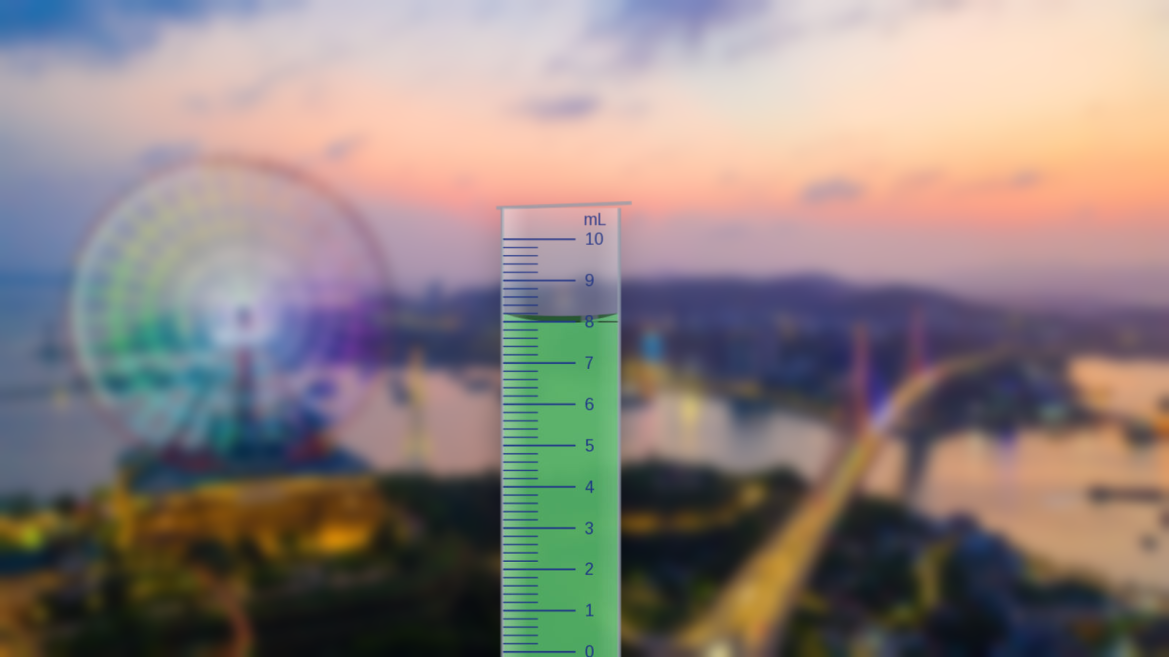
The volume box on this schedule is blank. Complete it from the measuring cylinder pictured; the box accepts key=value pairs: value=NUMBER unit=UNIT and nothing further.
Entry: value=8 unit=mL
